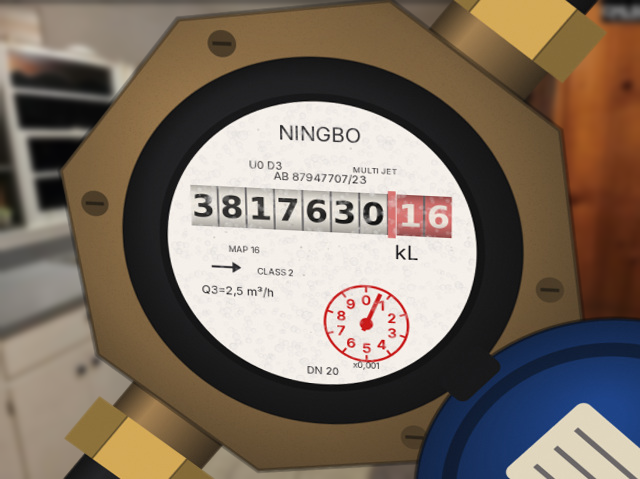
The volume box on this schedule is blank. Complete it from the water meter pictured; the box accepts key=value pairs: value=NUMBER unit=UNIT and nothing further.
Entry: value=3817630.160 unit=kL
